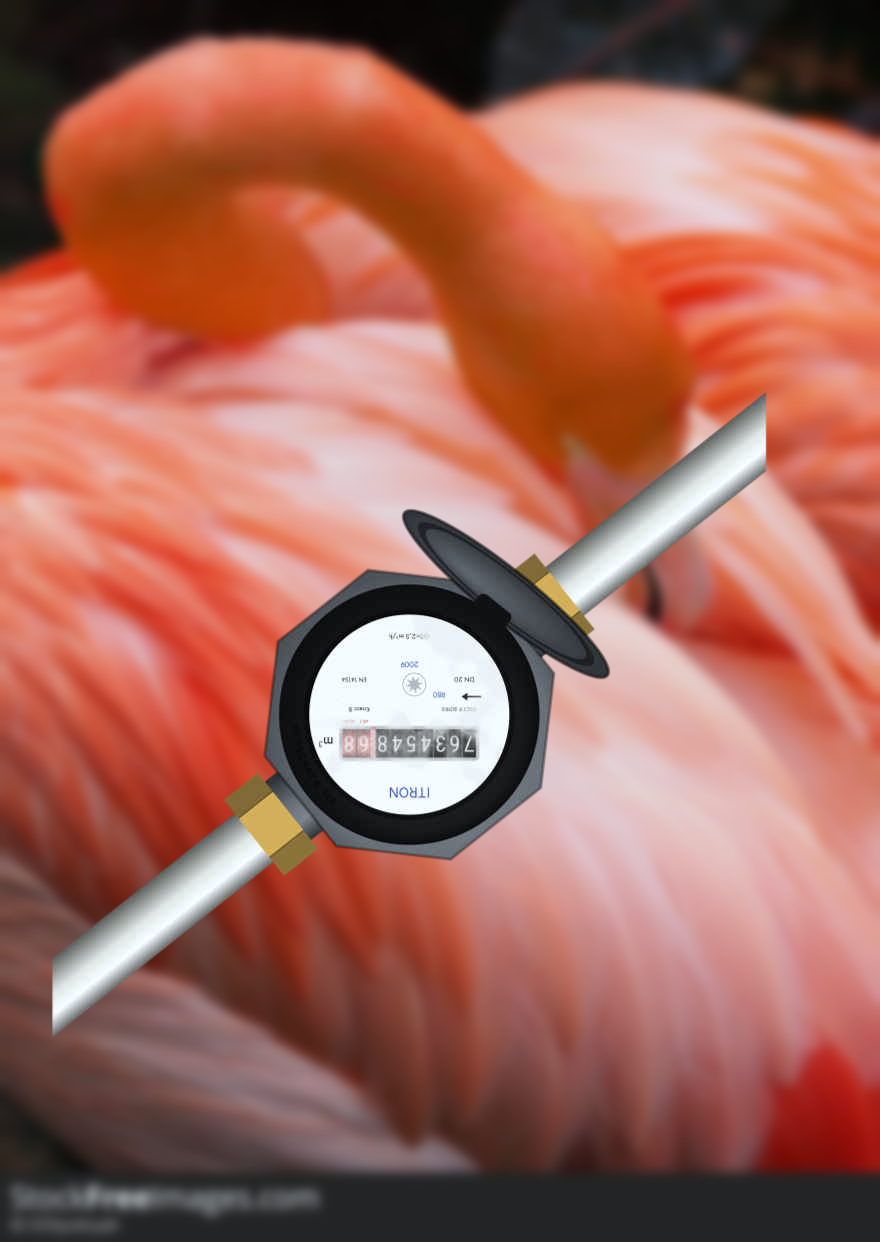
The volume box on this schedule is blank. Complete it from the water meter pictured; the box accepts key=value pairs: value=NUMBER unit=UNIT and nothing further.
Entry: value=7634548.68 unit=m³
